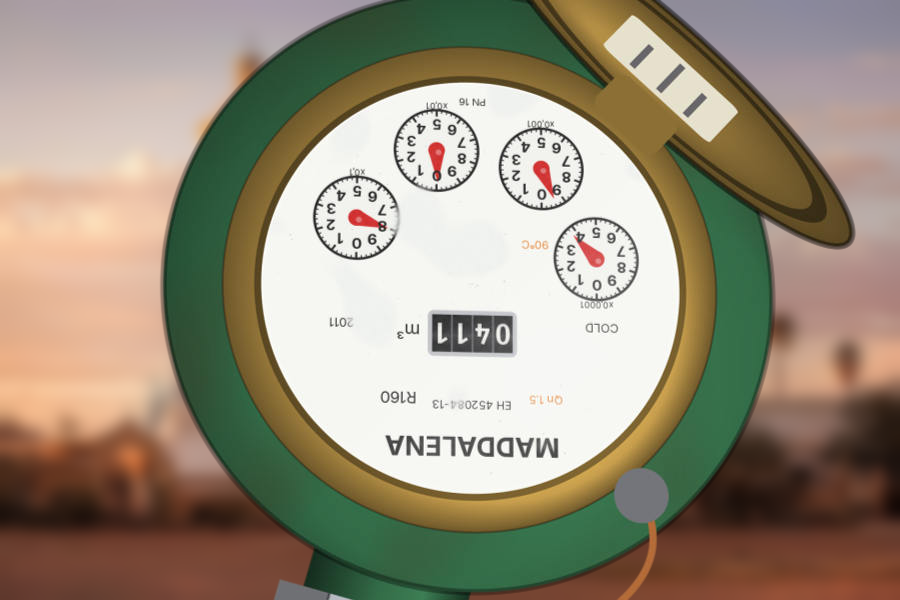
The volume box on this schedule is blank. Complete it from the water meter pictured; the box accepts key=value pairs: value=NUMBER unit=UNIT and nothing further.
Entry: value=411.7993 unit=m³
